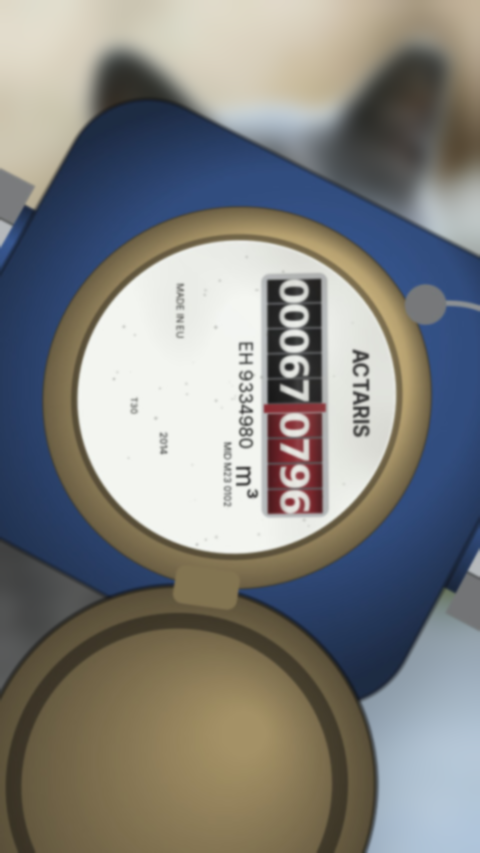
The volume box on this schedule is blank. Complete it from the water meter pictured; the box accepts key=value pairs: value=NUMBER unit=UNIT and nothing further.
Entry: value=67.0796 unit=m³
